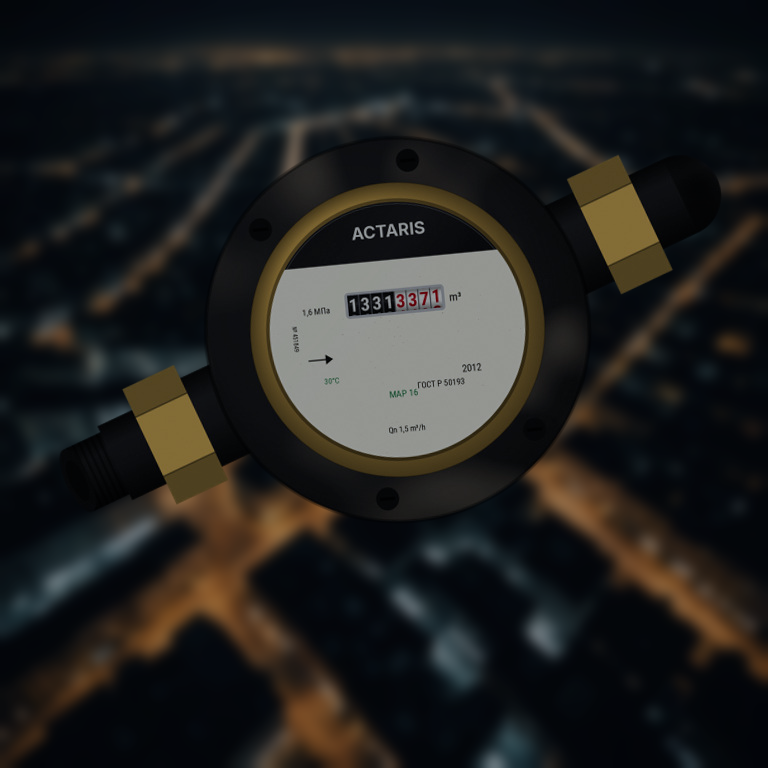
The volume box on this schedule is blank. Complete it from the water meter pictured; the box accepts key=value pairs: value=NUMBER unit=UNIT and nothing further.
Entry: value=1331.3371 unit=m³
